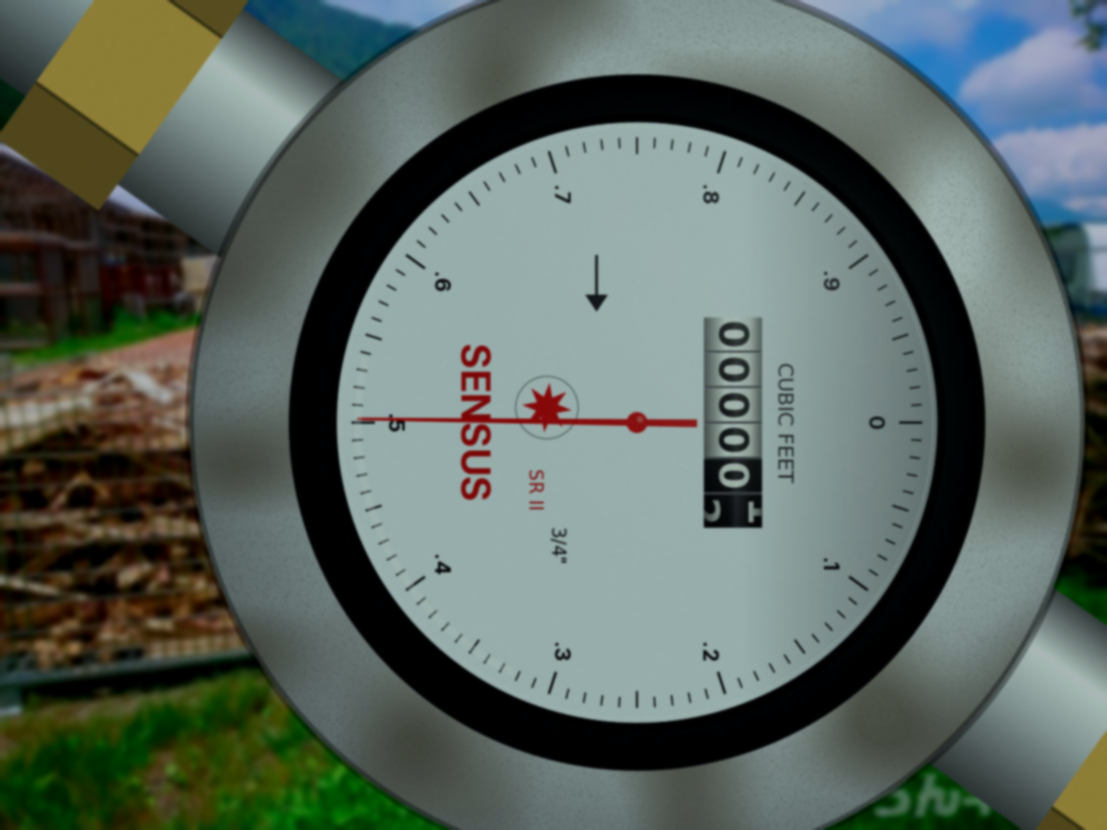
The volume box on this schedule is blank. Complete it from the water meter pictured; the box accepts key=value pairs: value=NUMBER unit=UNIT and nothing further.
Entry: value=1.50 unit=ft³
